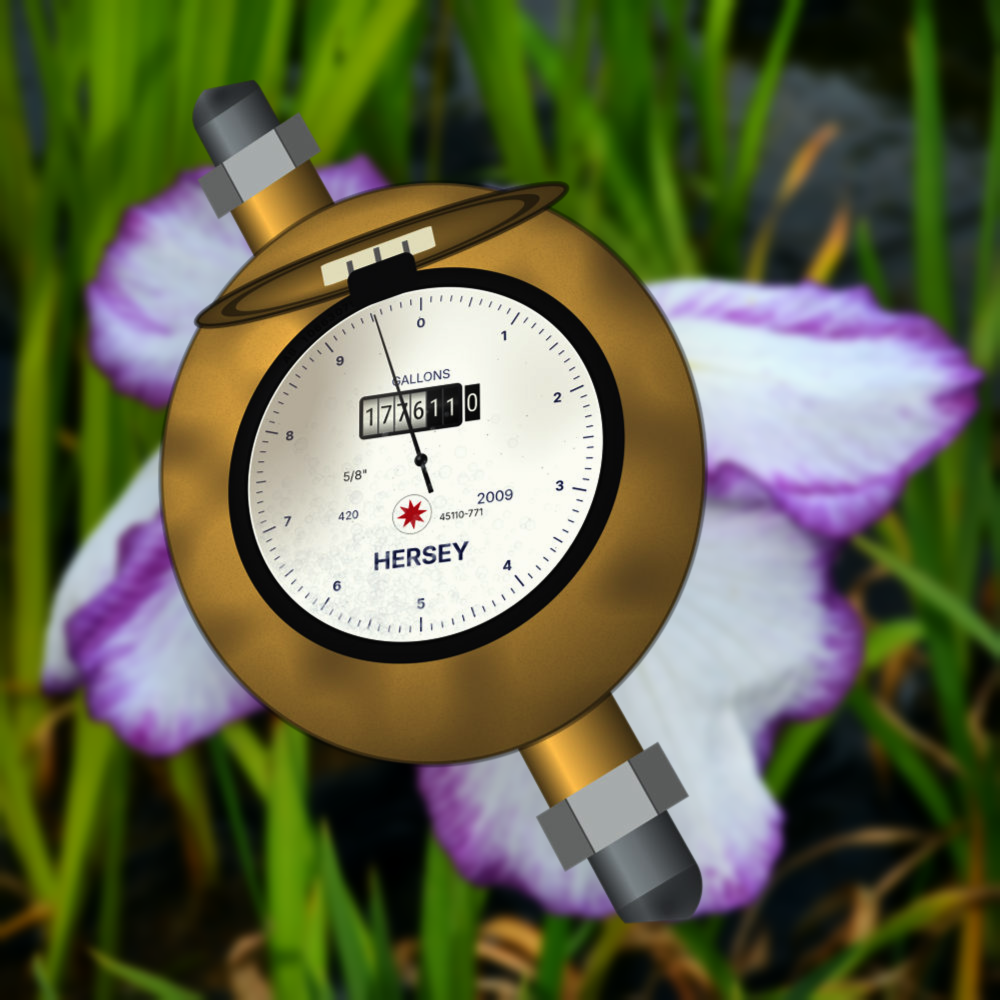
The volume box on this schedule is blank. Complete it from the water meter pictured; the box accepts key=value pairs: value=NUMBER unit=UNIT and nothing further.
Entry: value=1776109.5 unit=gal
